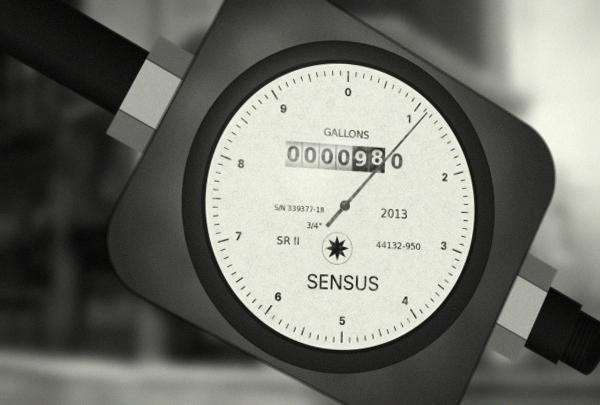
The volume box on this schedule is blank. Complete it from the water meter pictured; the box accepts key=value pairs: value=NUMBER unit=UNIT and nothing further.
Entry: value=981.1 unit=gal
